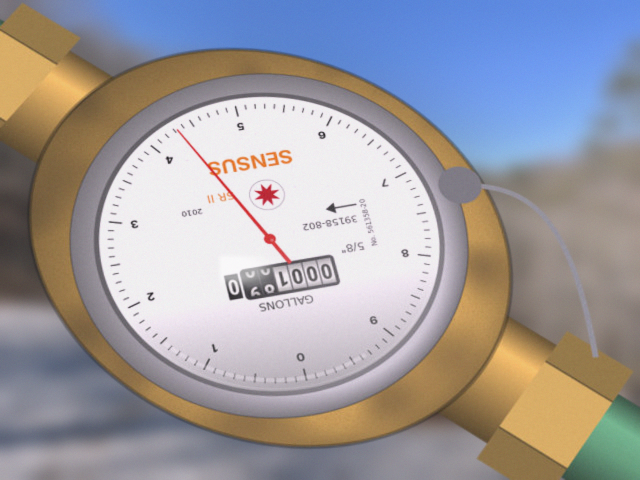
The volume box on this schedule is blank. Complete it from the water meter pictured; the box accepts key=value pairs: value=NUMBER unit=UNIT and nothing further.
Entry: value=1894.3 unit=gal
